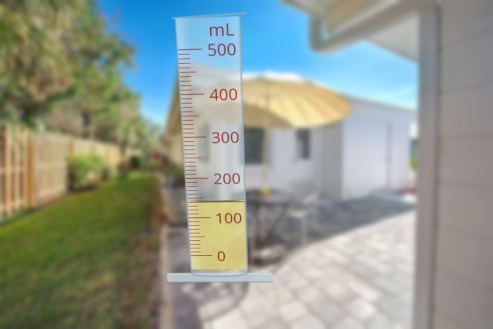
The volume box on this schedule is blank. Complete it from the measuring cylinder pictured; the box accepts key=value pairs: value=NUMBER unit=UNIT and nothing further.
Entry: value=140 unit=mL
